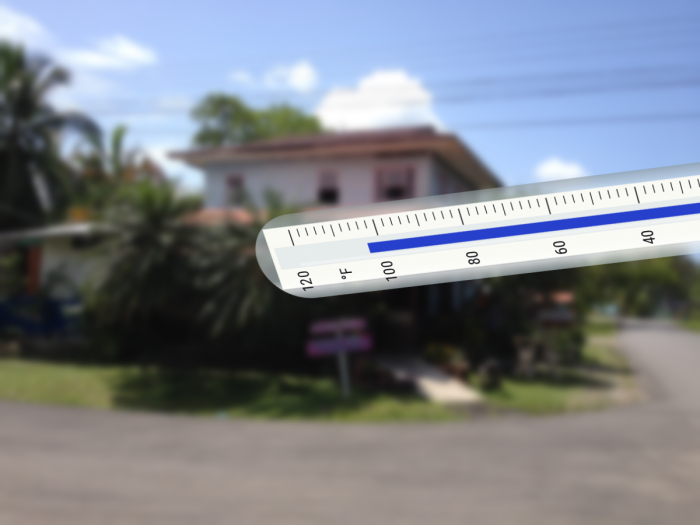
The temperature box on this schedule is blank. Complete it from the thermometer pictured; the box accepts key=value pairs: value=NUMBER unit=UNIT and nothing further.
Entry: value=103 unit=°F
